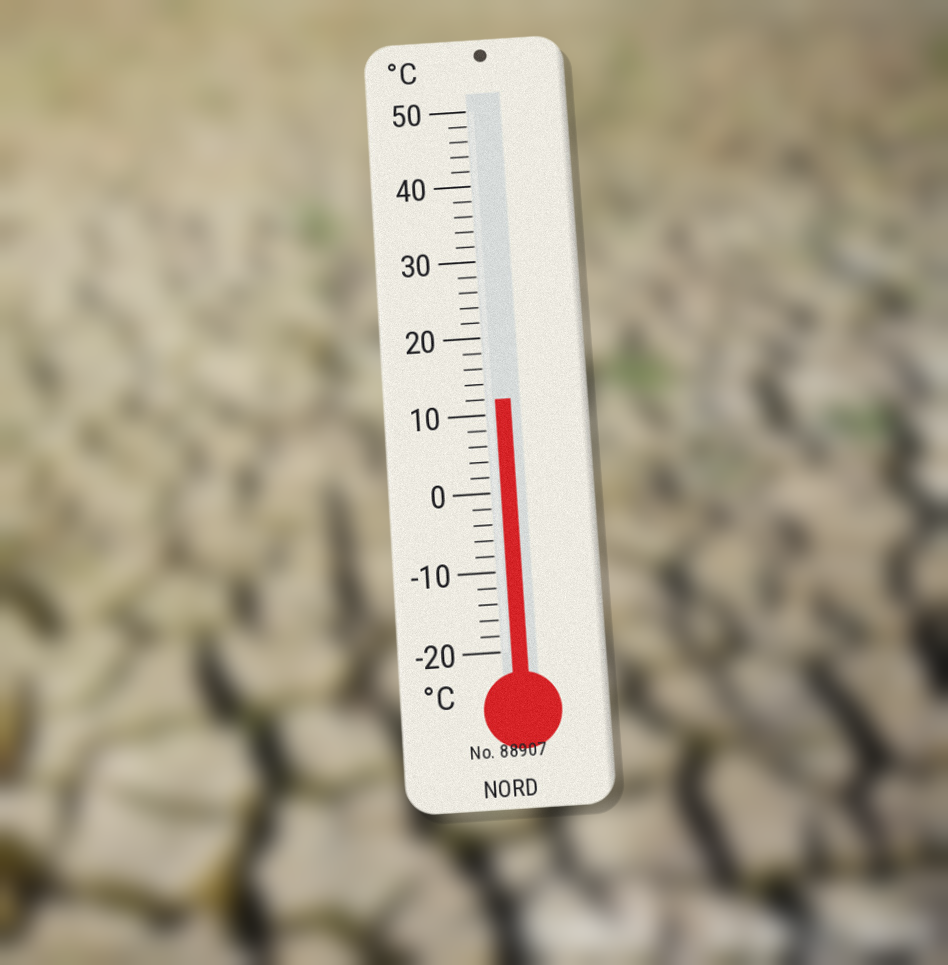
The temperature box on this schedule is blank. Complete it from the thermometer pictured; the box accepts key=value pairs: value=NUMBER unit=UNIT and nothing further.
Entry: value=12 unit=°C
